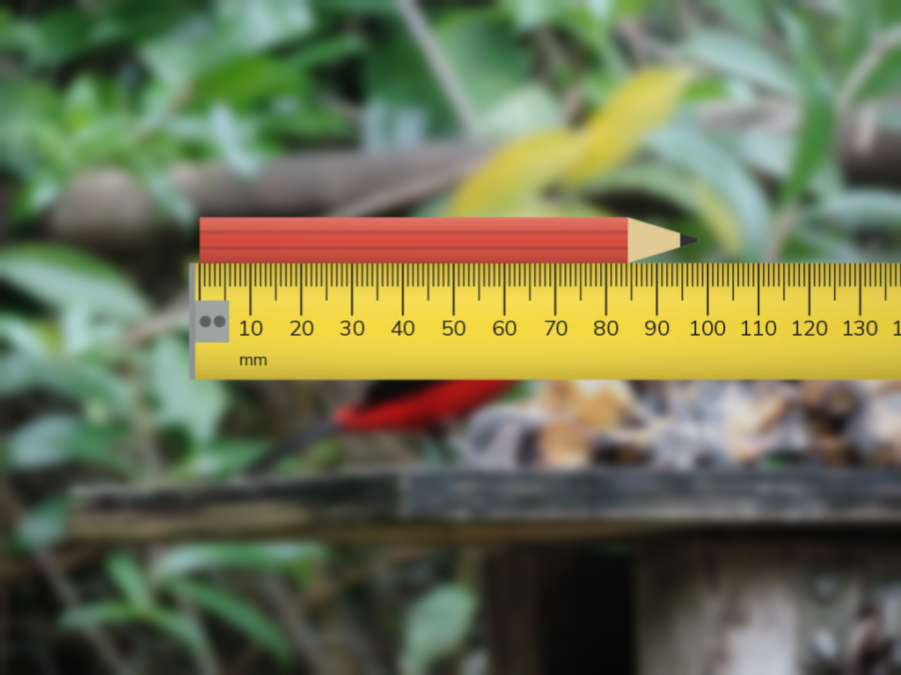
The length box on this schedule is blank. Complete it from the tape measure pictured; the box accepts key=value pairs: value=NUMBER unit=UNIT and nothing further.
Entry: value=98 unit=mm
